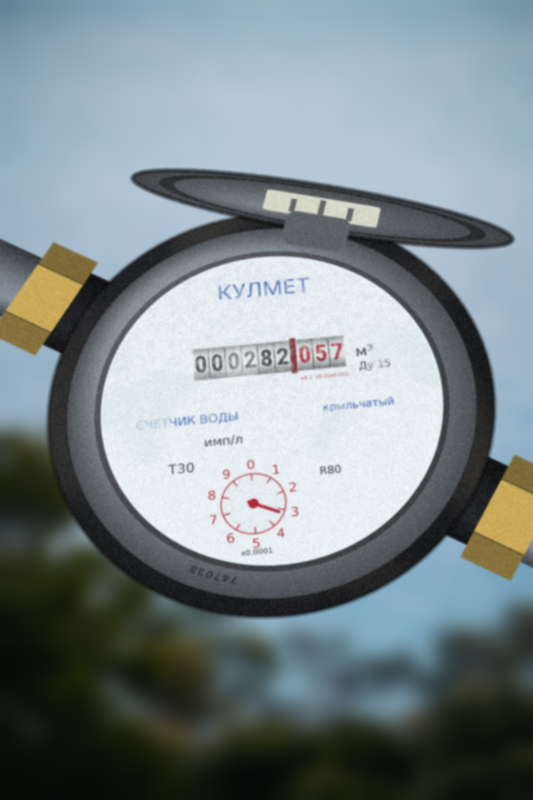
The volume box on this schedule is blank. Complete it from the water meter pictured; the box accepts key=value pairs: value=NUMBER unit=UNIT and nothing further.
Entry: value=282.0573 unit=m³
